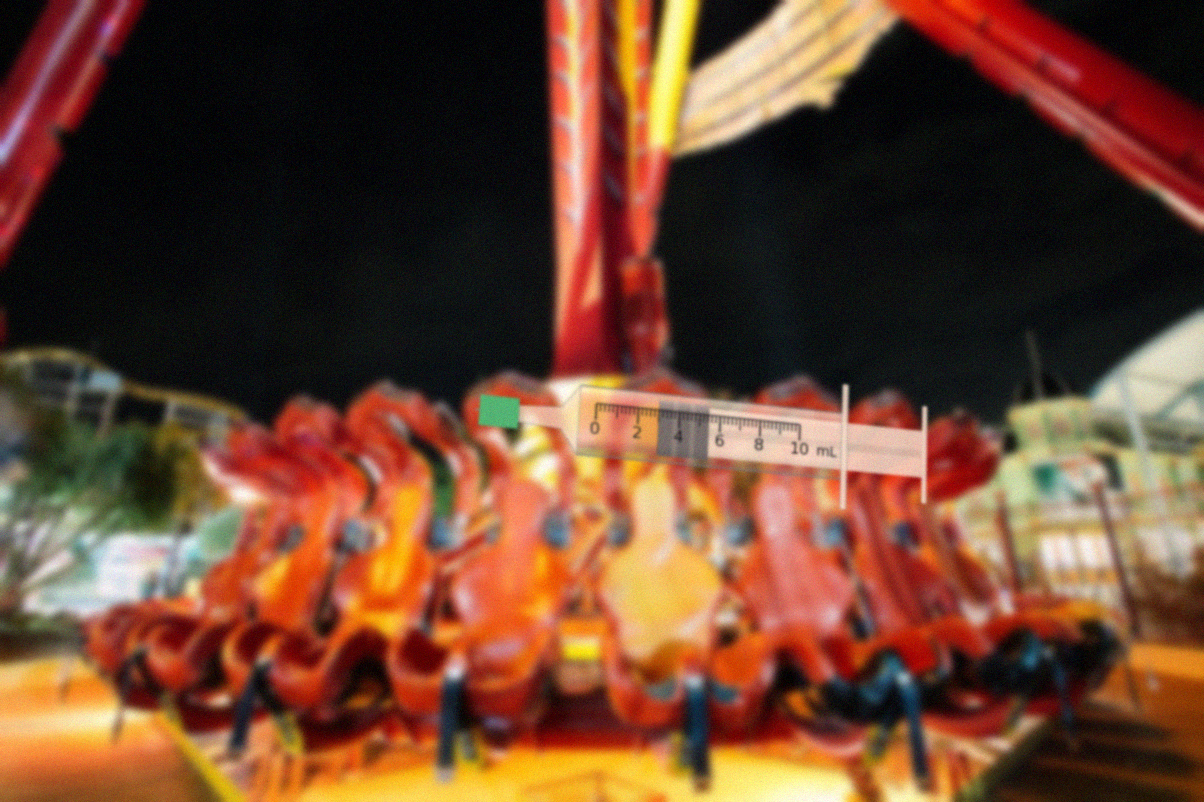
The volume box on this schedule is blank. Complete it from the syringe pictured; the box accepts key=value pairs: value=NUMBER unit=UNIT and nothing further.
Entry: value=3 unit=mL
